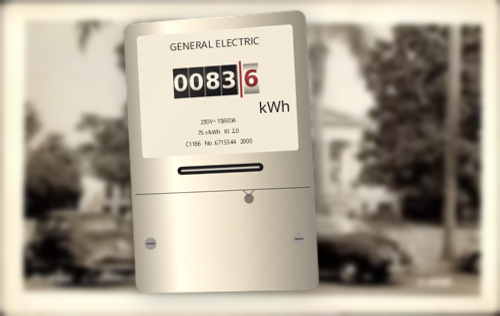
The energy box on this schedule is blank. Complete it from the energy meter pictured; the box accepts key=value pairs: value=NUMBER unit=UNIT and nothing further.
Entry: value=83.6 unit=kWh
